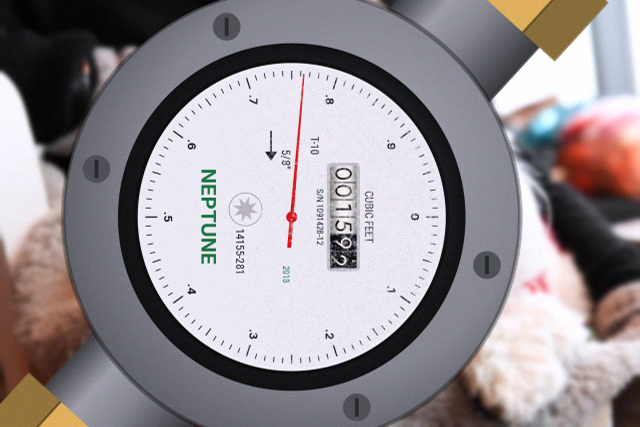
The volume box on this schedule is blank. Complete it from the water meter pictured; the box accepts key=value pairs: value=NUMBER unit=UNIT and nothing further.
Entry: value=1591.76 unit=ft³
